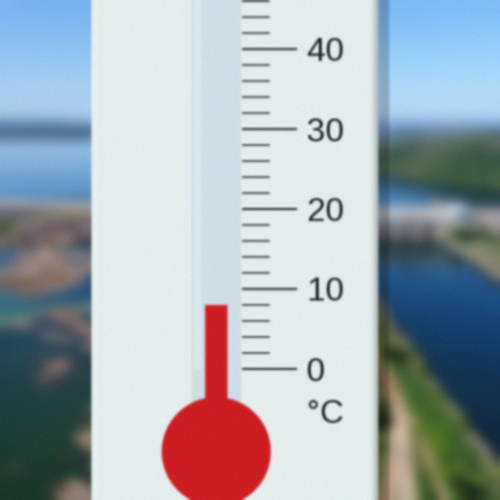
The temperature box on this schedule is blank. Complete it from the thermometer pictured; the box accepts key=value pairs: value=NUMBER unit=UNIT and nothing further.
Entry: value=8 unit=°C
